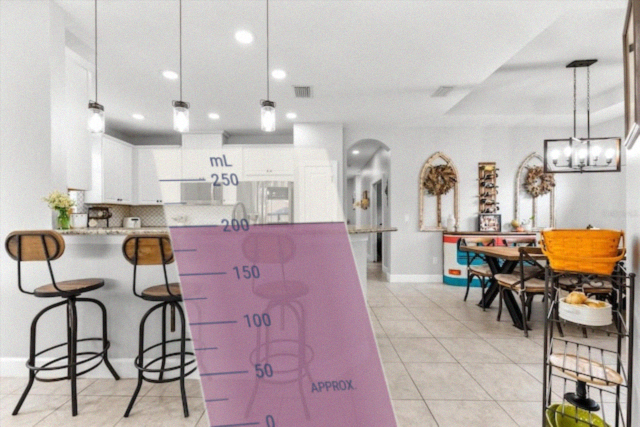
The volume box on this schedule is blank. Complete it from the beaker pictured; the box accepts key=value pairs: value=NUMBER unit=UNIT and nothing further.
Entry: value=200 unit=mL
